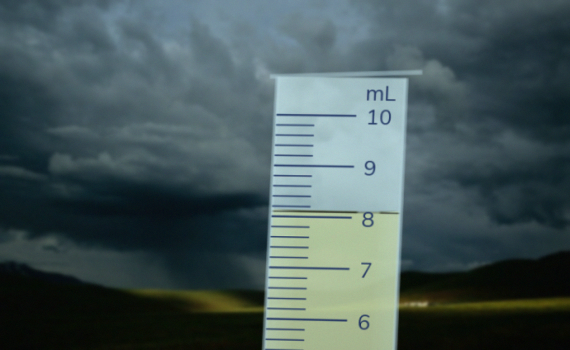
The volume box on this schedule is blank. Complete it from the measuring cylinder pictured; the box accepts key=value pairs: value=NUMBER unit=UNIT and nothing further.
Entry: value=8.1 unit=mL
